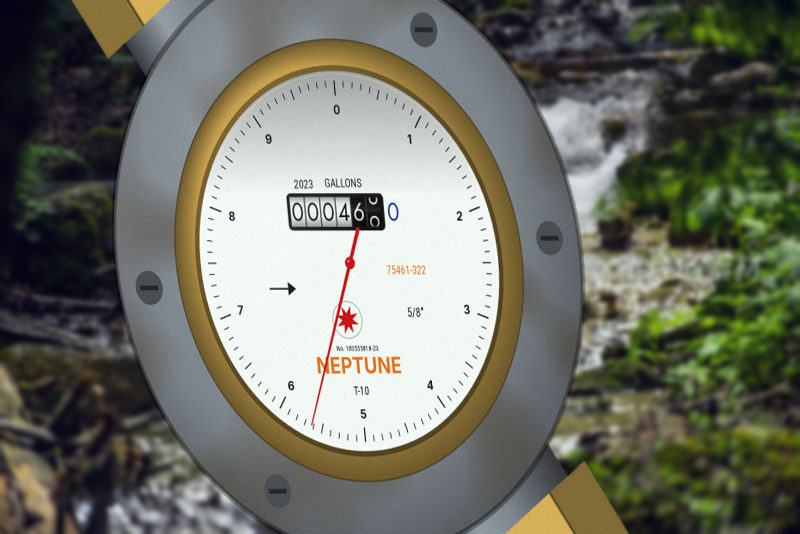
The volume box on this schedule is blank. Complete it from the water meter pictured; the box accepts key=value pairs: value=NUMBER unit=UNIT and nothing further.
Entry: value=4685.6 unit=gal
